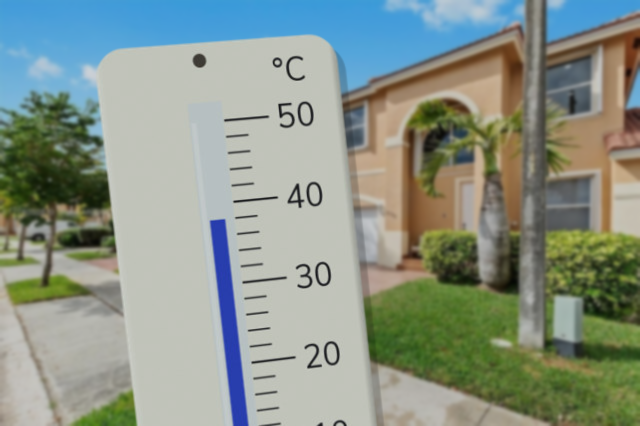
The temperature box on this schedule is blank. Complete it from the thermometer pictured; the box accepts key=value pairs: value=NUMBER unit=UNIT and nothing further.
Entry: value=38 unit=°C
